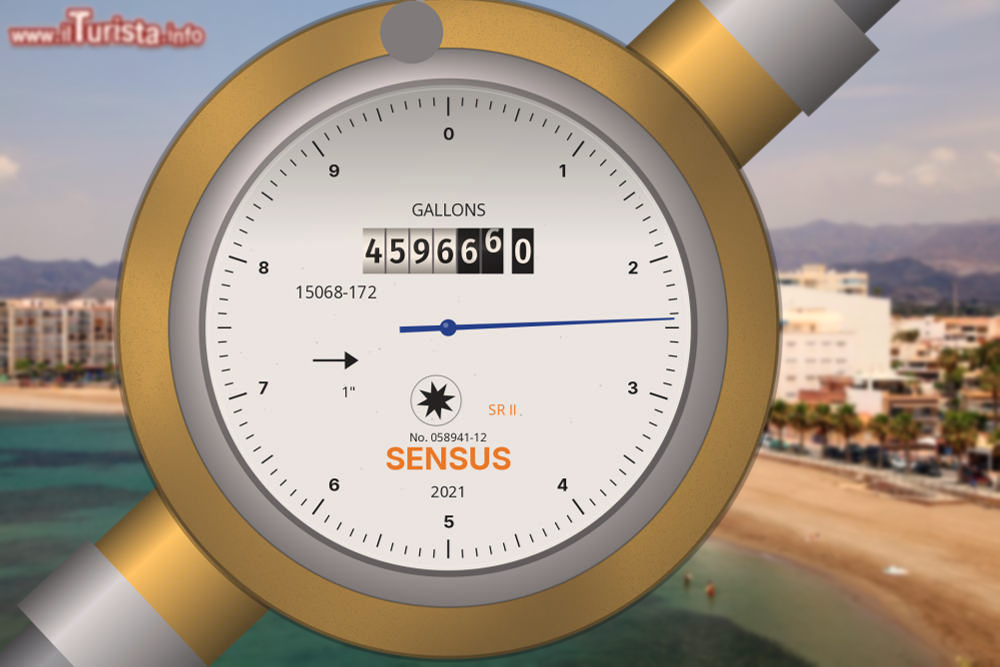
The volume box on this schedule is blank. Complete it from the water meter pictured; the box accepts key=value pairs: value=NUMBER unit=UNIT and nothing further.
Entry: value=4596662.4 unit=gal
